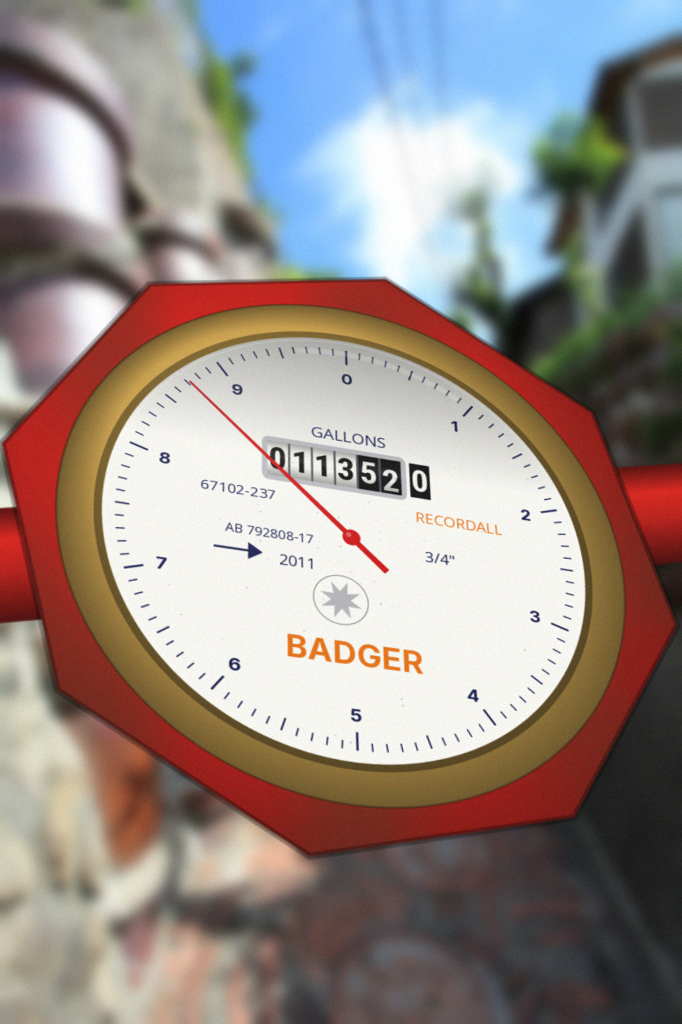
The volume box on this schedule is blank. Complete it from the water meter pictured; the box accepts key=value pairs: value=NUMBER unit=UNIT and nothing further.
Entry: value=113518.7 unit=gal
